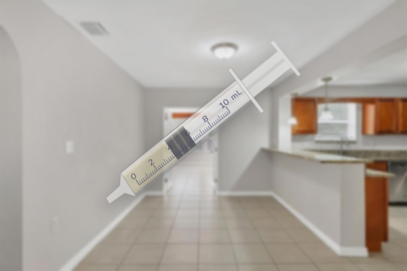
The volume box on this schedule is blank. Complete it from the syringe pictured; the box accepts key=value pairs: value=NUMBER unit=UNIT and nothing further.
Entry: value=4 unit=mL
